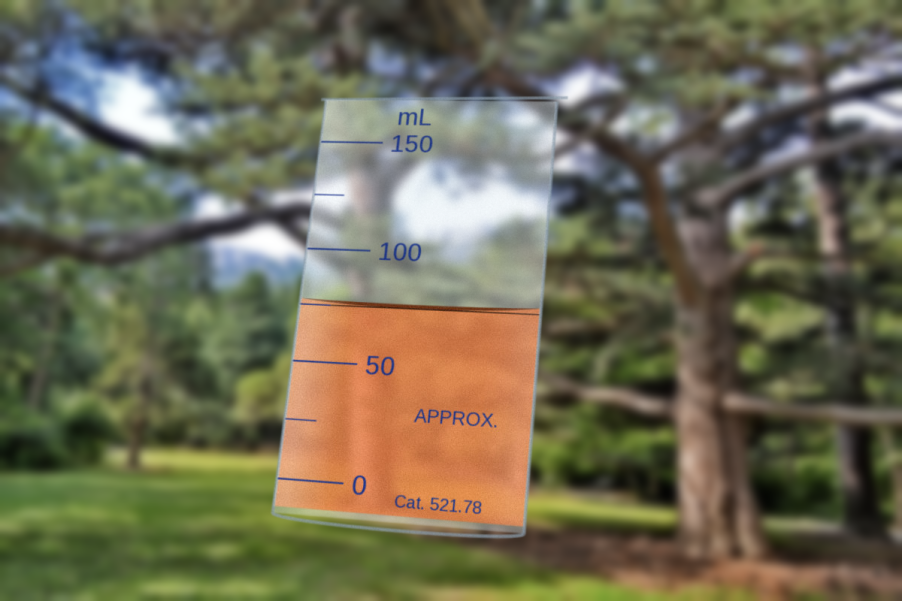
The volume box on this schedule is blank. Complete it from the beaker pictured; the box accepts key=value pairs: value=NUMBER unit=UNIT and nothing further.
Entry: value=75 unit=mL
